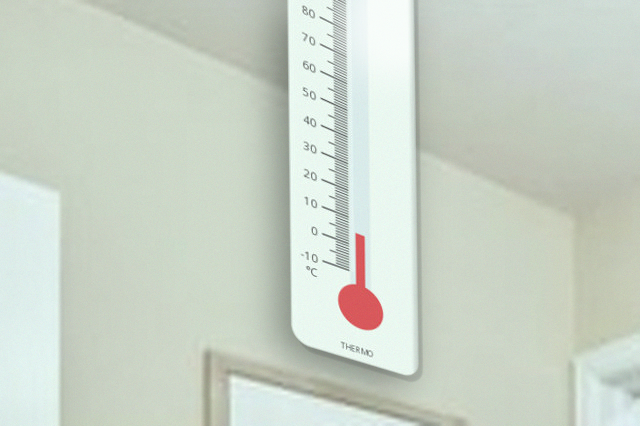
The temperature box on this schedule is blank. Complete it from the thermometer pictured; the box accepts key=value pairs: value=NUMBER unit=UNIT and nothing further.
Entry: value=5 unit=°C
